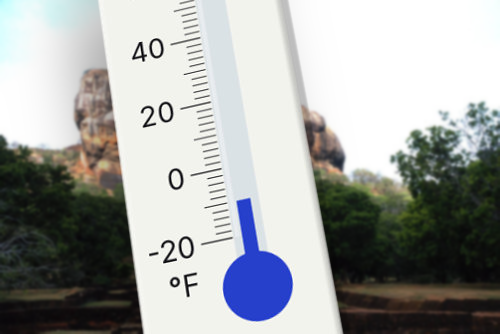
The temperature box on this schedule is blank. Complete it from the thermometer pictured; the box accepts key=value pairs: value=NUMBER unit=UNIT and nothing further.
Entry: value=-10 unit=°F
